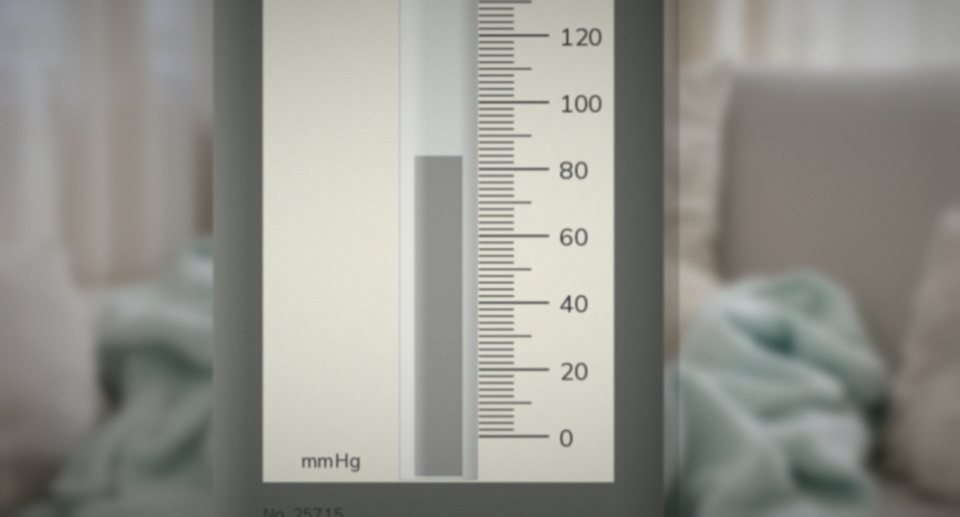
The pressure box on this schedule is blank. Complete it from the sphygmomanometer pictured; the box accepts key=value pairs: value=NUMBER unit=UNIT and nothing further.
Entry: value=84 unit=mmHg
